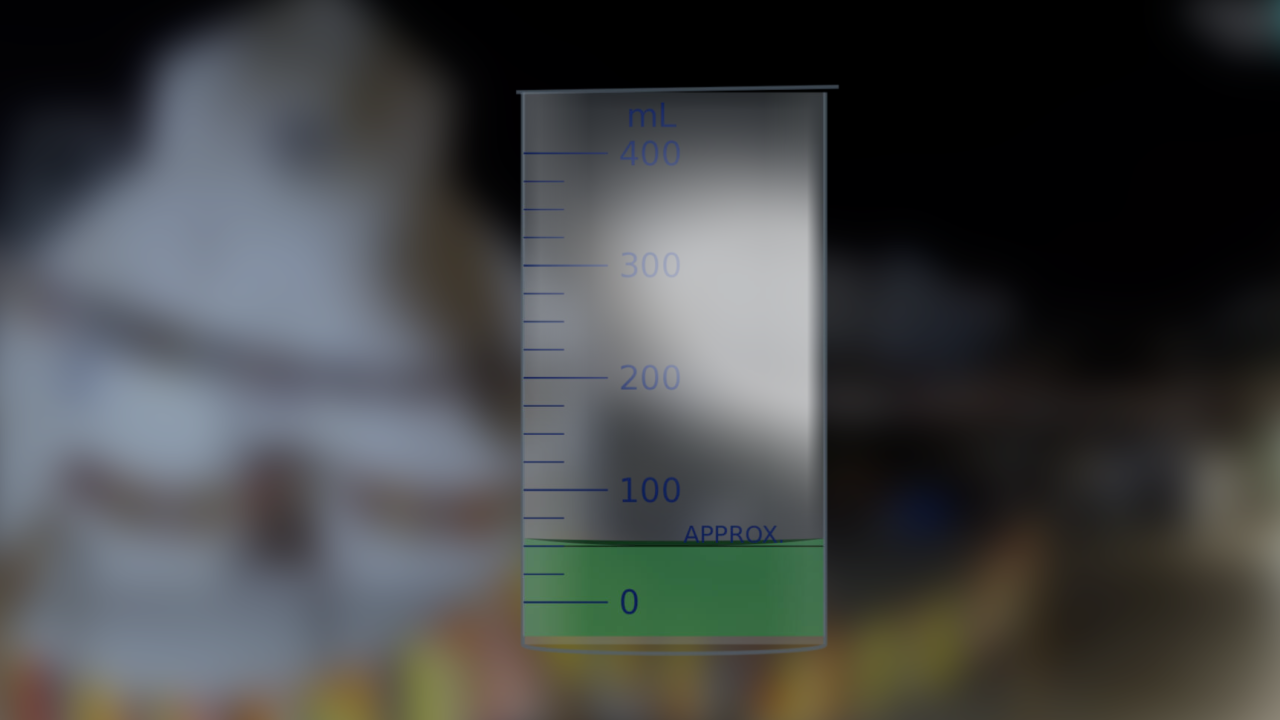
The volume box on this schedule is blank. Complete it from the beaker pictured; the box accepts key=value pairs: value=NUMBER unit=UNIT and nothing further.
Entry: value=50 unit=mL
